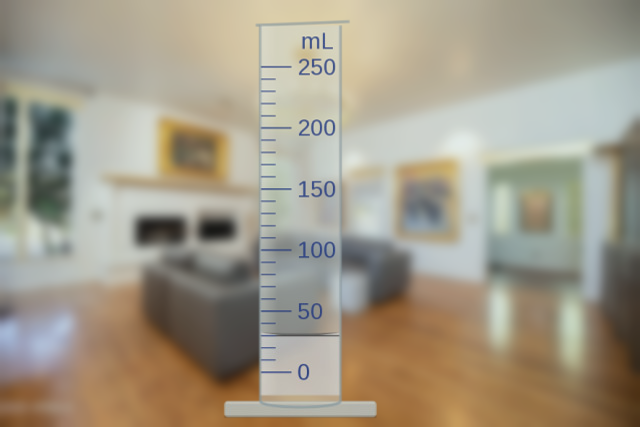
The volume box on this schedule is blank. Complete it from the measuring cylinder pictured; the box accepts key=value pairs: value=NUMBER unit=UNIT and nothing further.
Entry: value=30 unit=mL
